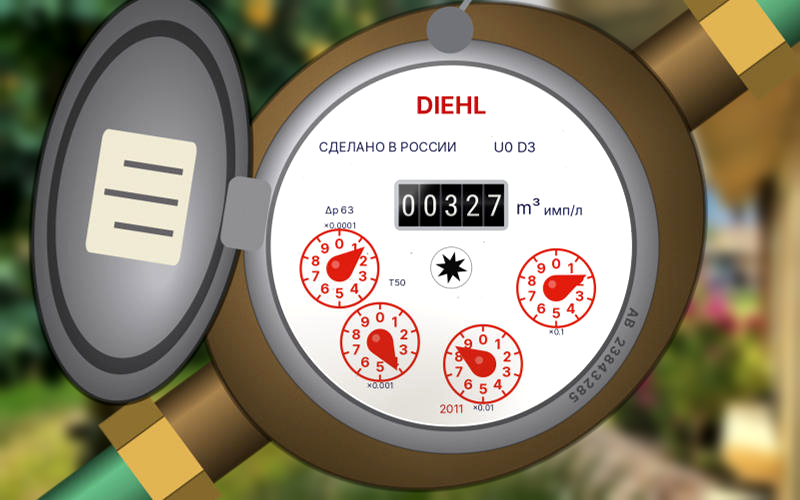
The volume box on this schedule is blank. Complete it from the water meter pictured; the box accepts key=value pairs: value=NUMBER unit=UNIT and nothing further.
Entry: value=327.1841 unit=m³
